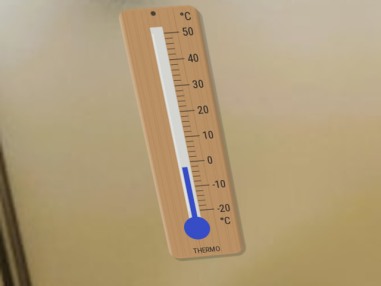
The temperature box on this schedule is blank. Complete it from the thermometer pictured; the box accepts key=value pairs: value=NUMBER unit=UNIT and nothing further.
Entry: value=-2 unit=°C
